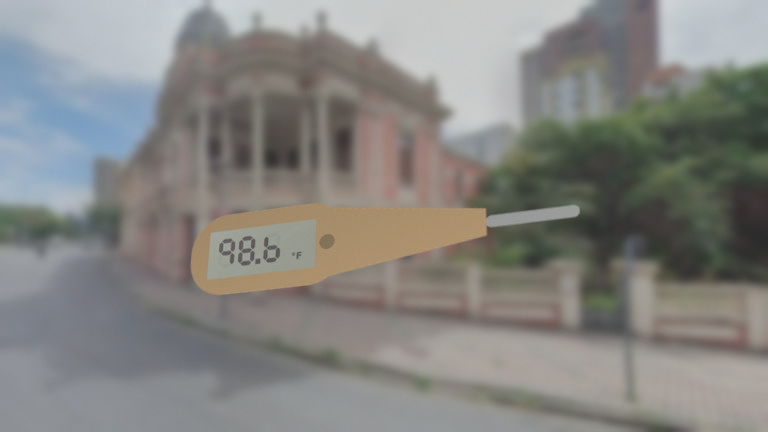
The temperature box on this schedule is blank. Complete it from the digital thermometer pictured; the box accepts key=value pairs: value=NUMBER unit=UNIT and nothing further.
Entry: value=98.6 unit=°F
